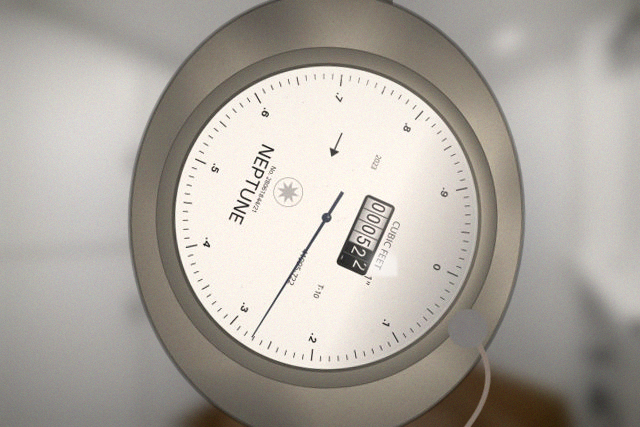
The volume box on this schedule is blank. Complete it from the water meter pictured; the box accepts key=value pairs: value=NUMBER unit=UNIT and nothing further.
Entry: value=522.27 unit=ft³
